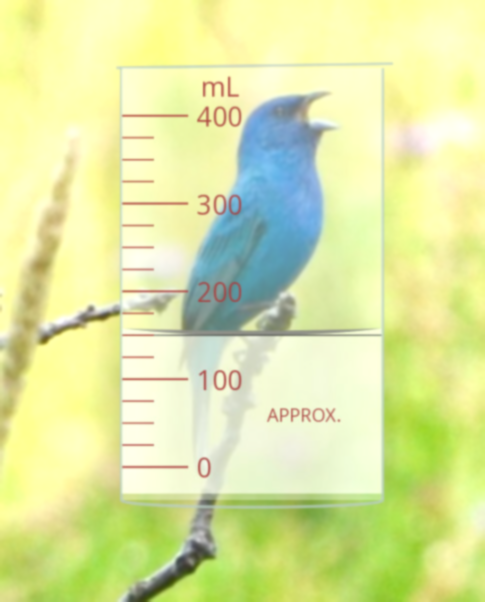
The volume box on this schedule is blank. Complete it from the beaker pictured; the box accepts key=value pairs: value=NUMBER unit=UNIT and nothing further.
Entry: value=150 unit=mL
